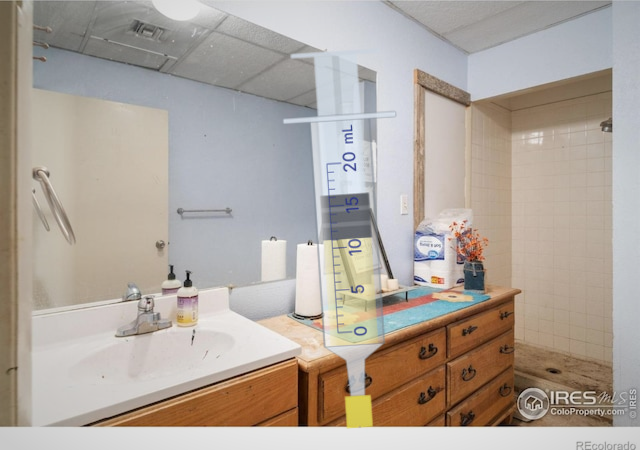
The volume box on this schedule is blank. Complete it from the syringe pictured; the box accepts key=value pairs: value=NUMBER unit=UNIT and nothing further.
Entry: value=11 unit=mL
